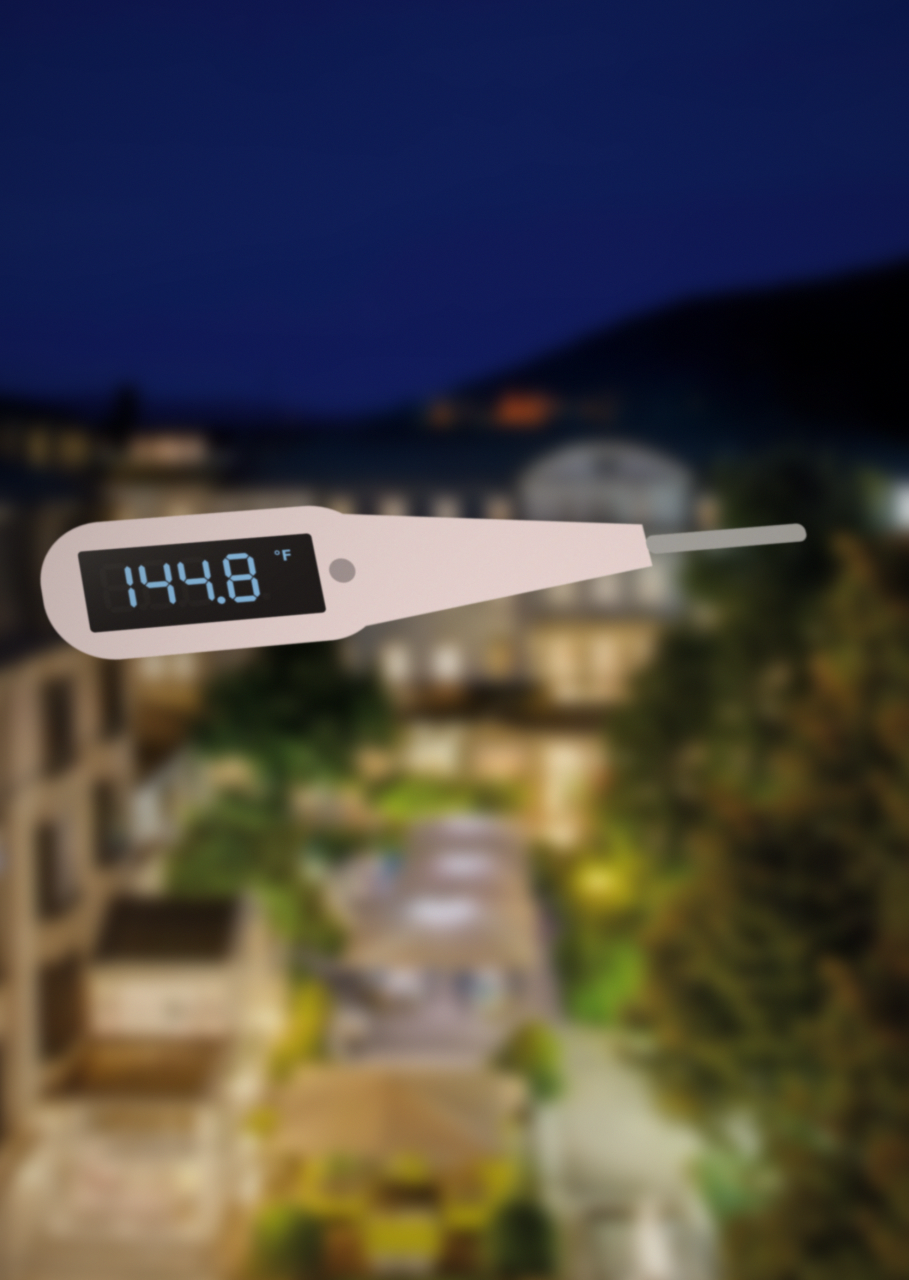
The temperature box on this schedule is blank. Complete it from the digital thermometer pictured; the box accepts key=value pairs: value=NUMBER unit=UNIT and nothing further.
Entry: value=144.8 unit=°F
